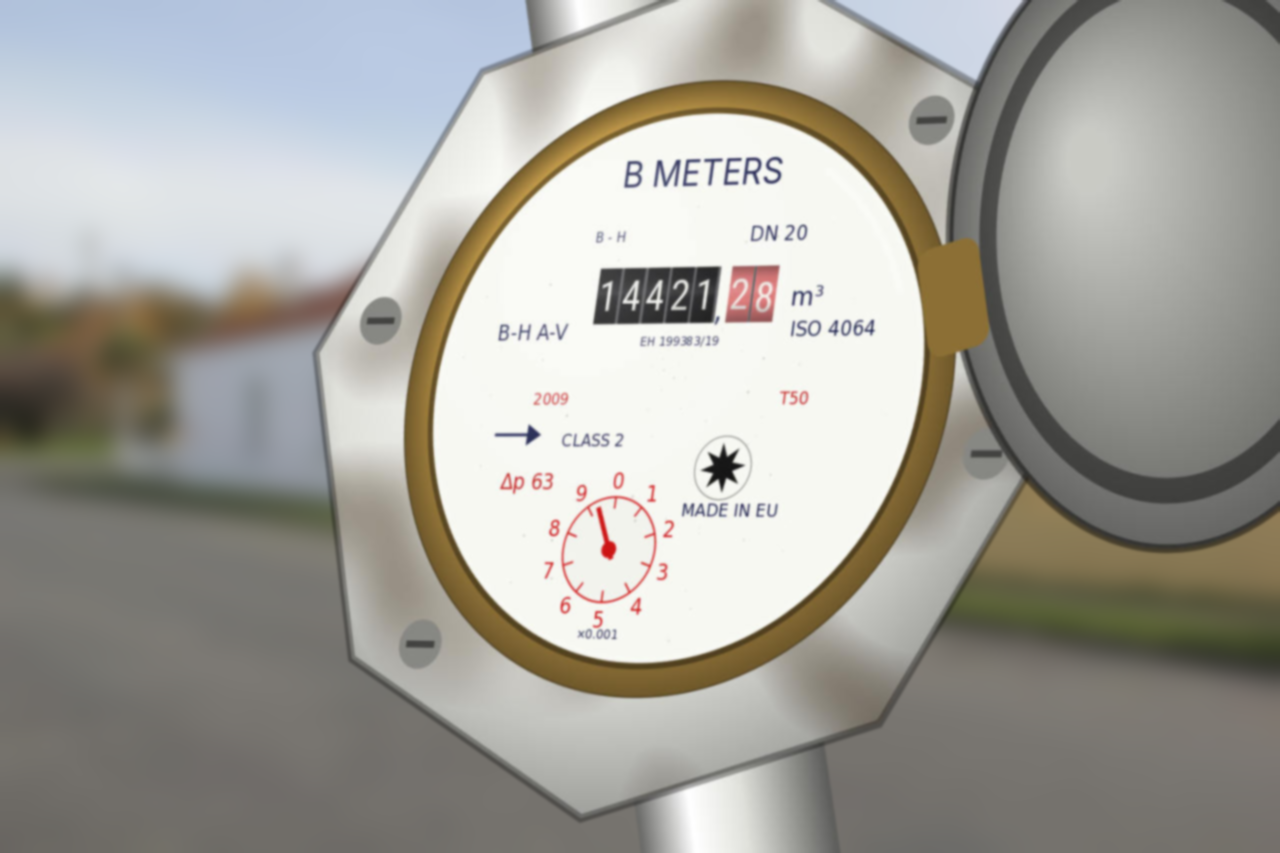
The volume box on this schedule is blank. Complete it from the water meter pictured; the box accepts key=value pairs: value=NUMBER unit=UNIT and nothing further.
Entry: value=14421.279 unit=m³
